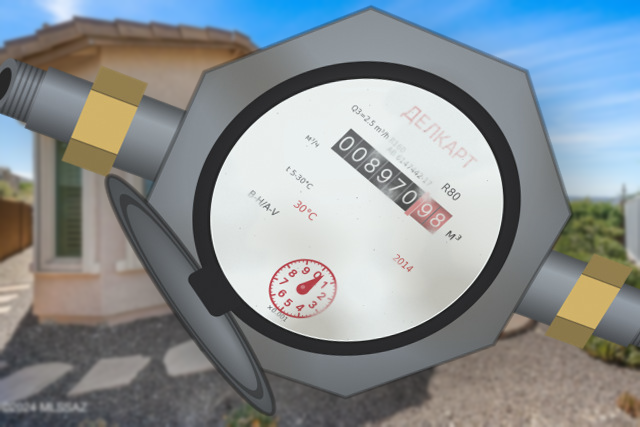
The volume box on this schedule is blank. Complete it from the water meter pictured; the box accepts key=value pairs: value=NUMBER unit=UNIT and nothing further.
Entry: value=8970.980 unit=m³
